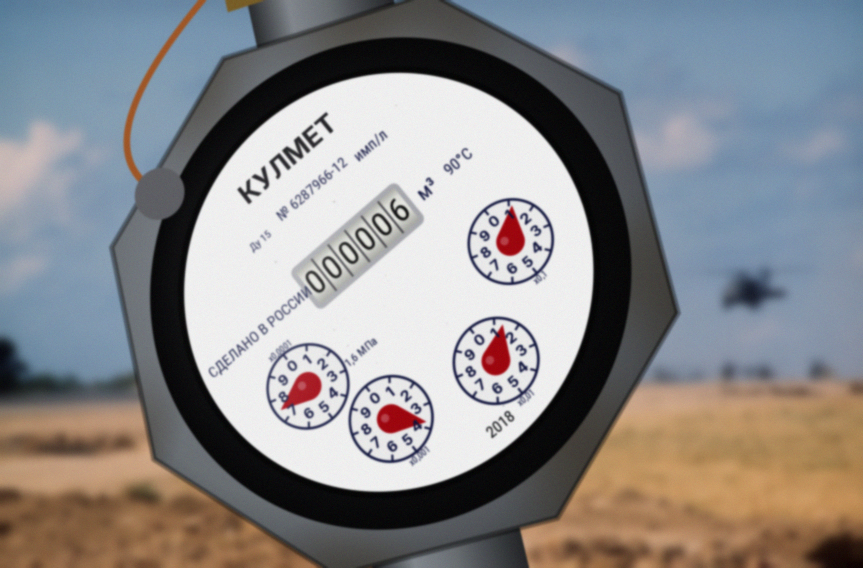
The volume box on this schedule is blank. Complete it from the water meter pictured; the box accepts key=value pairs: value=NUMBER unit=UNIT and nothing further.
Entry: value=6.1137 unit=m³
